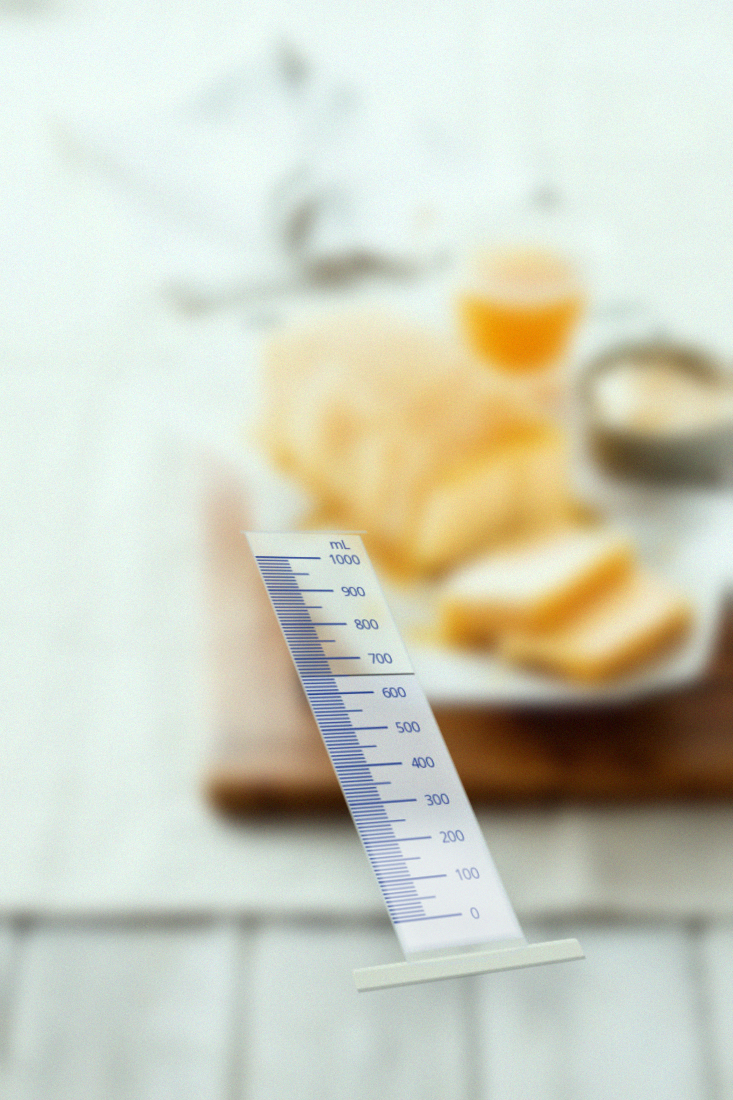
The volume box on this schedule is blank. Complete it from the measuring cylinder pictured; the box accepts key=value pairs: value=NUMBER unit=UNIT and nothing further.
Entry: value=650 unit=mL
